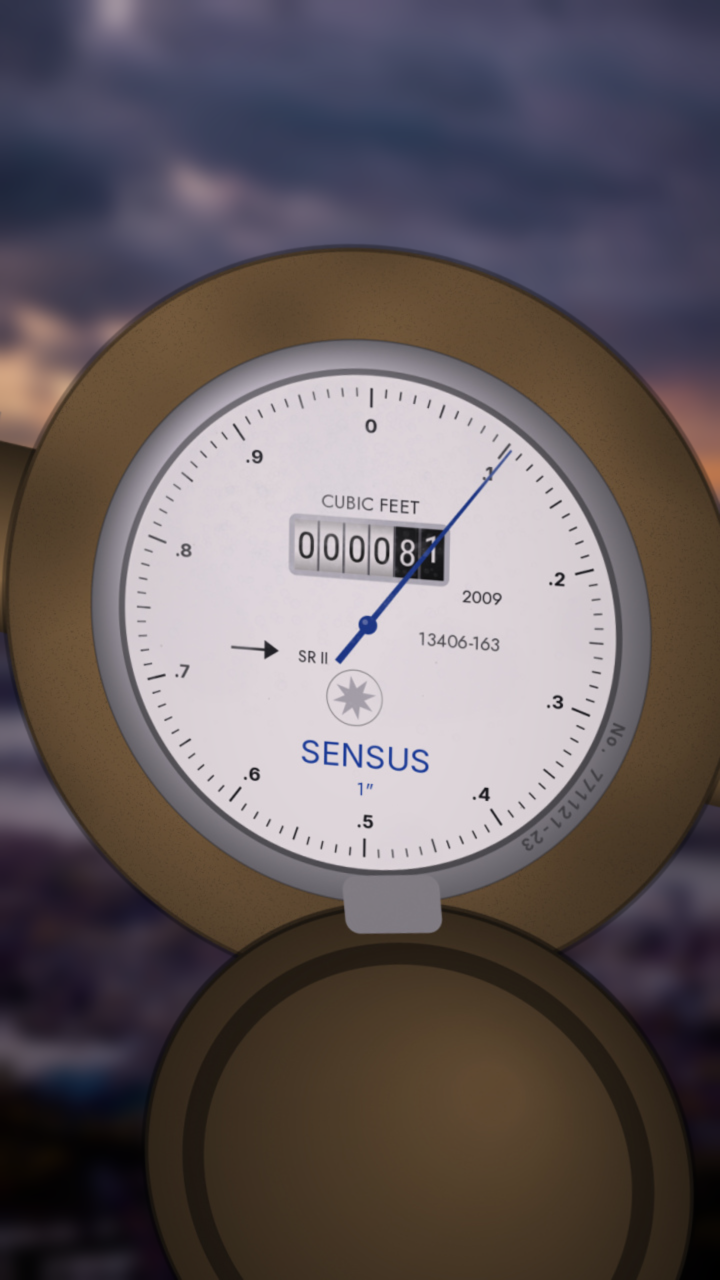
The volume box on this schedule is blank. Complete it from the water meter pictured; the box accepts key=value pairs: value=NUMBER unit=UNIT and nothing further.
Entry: value=81.10 unit=ft³
